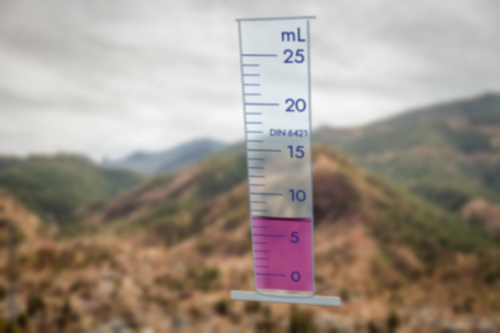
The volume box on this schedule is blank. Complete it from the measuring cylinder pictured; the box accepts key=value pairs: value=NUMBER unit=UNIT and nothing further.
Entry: value=7 unit=mL
